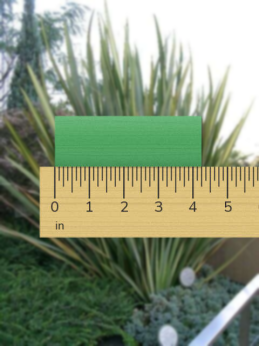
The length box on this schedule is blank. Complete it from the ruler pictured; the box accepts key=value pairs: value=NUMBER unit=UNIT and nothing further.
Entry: value=4.25 unit=in
